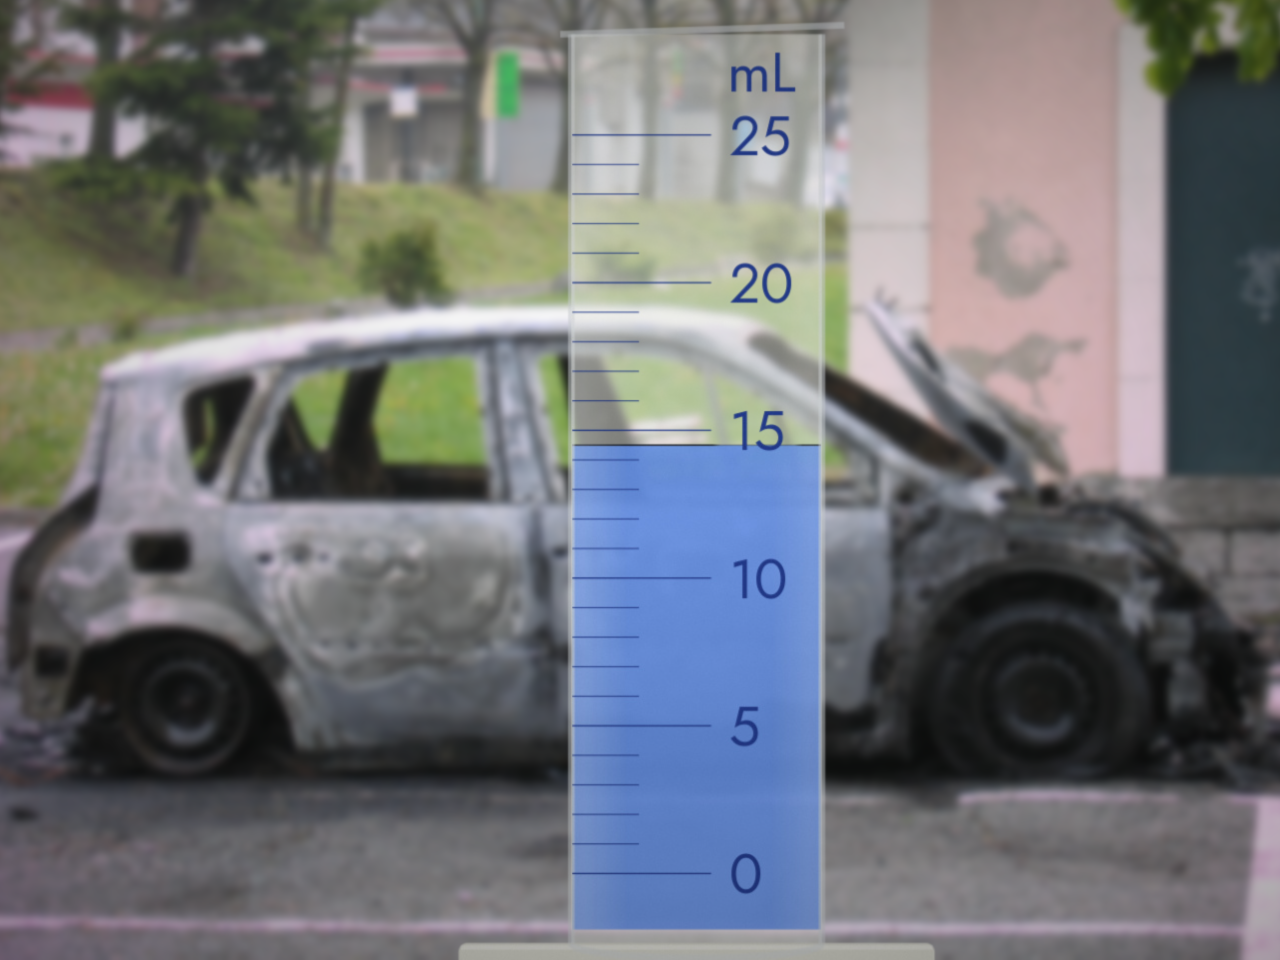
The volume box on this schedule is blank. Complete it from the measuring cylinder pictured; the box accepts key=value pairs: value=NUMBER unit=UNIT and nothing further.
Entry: value=14.5 unit=mL
